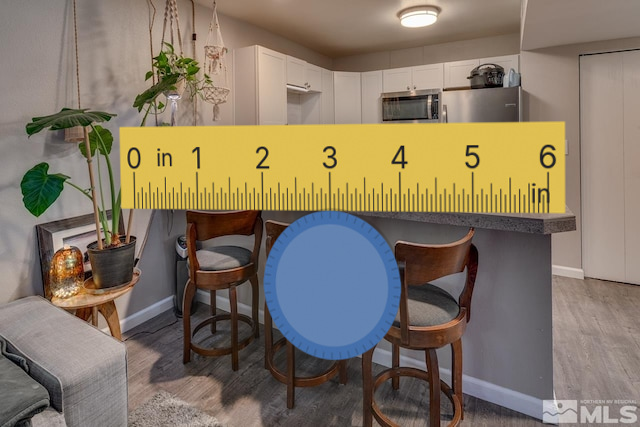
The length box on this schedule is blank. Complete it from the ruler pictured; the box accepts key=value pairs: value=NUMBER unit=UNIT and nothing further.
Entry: value=2 unit=in
